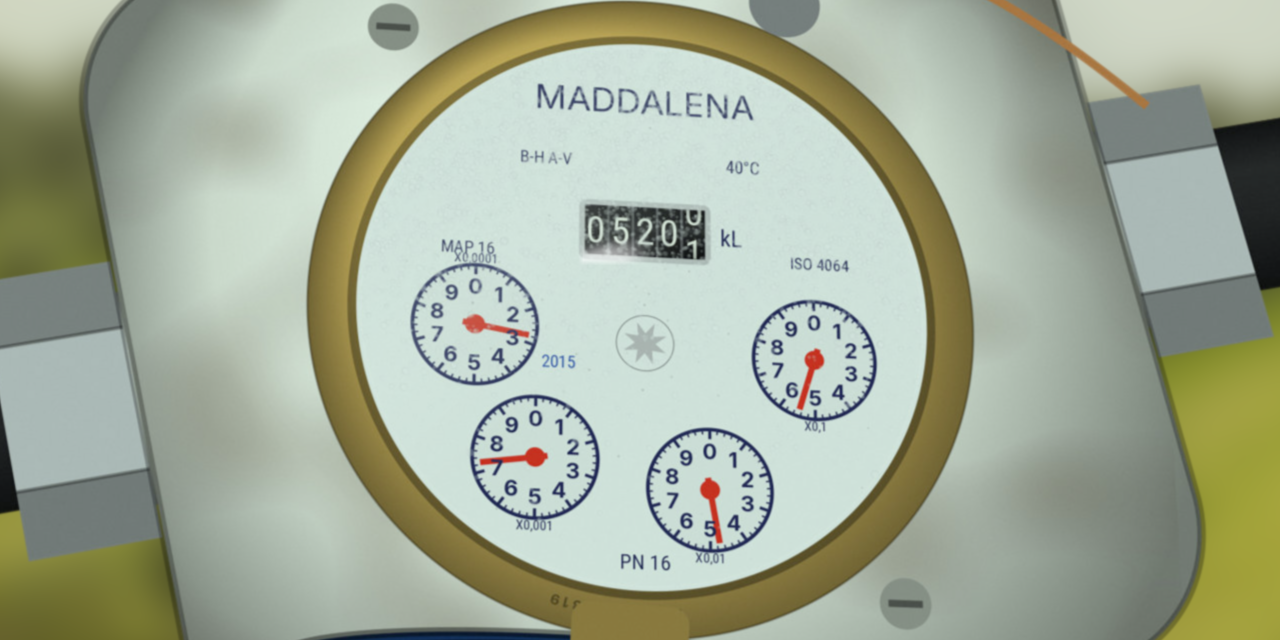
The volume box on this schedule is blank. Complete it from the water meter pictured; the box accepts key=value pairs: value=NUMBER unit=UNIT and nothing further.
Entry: value=5200.5472 unit=kL
